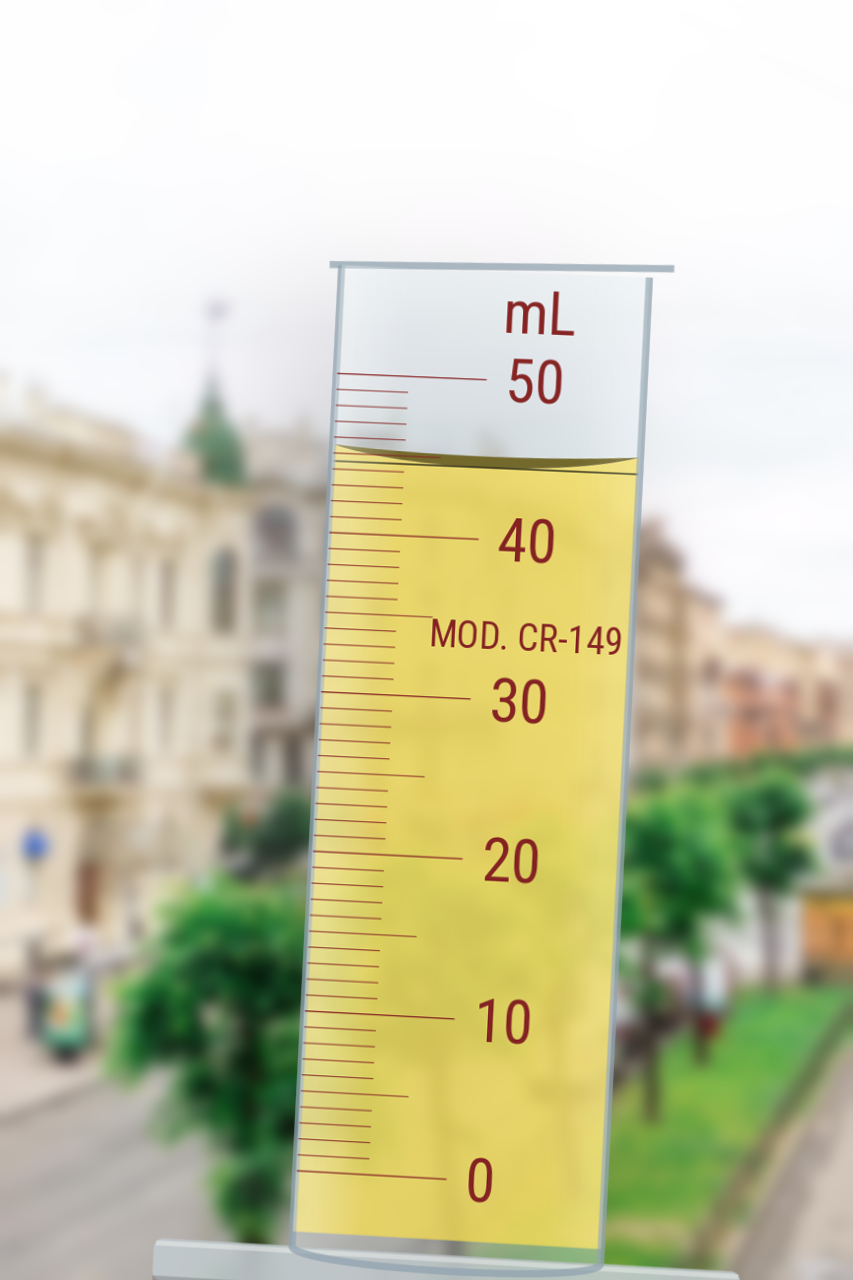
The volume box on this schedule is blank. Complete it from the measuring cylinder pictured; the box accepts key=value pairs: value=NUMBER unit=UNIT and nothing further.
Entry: value=44.5 unit=mL
